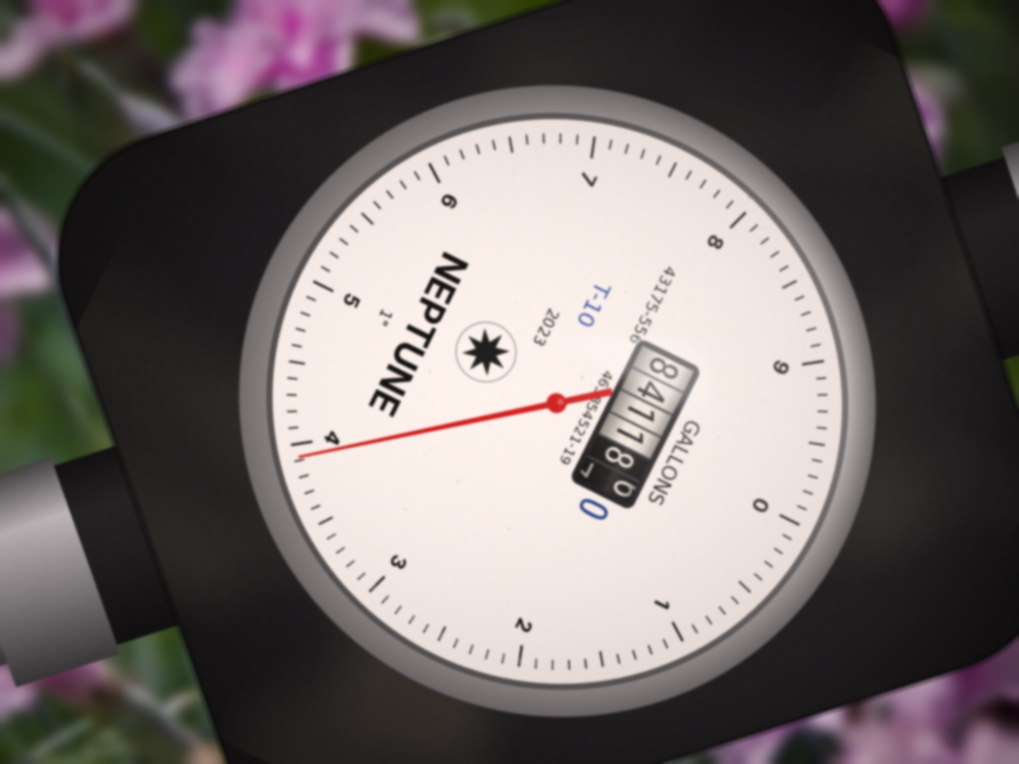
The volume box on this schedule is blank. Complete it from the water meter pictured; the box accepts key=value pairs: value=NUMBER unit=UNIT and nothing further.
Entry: value=8411863.9 unit=gal
